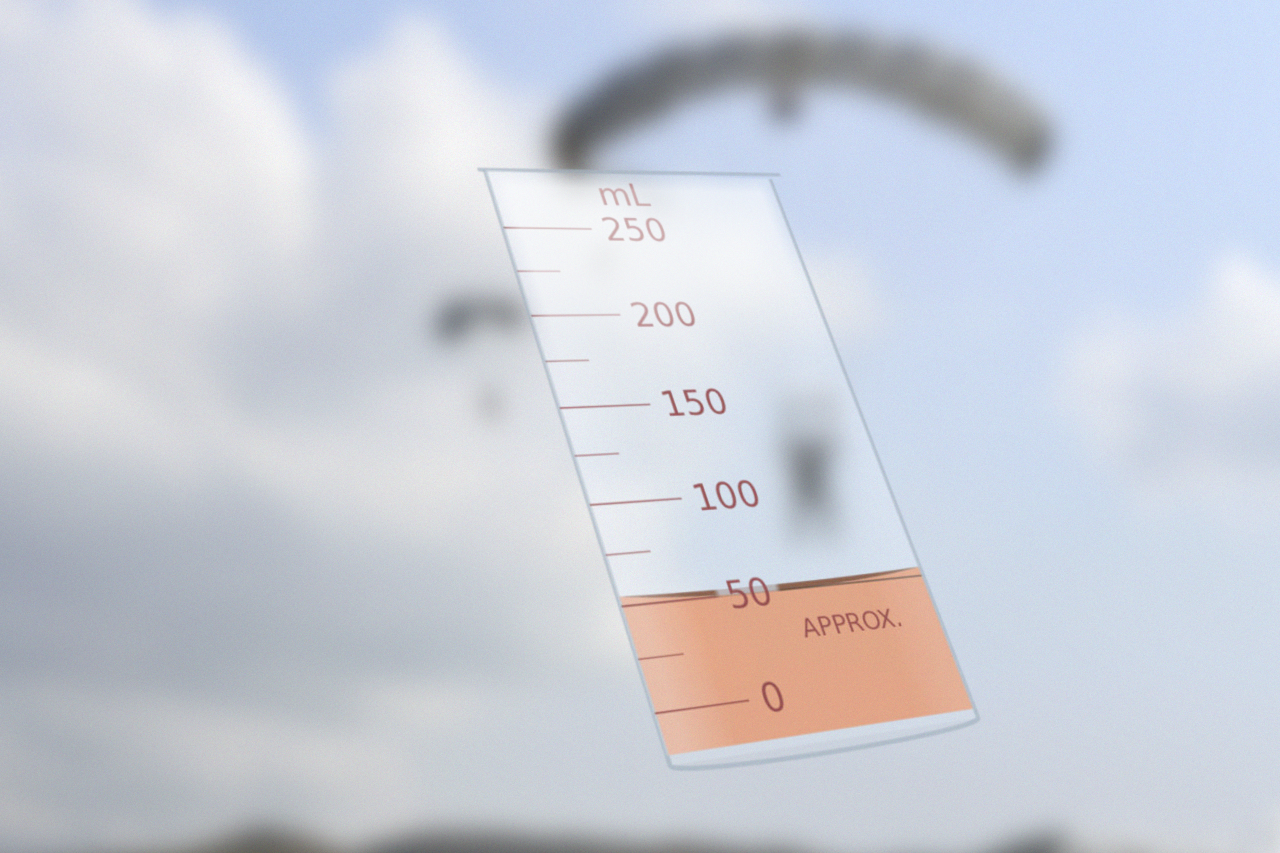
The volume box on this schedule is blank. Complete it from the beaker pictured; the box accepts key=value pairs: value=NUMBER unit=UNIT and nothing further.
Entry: value=50 unit=mL
